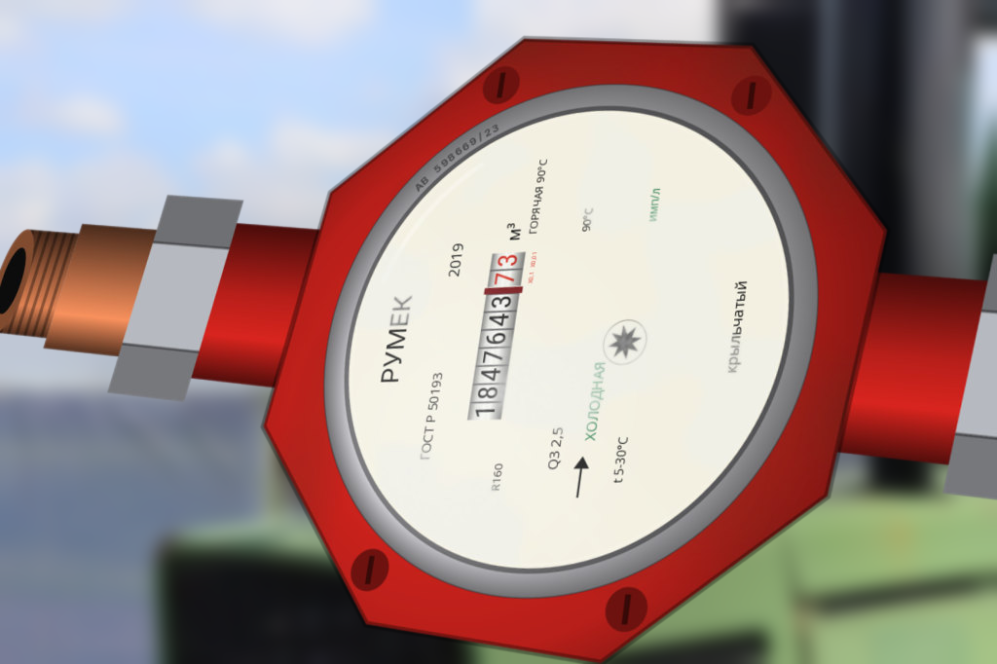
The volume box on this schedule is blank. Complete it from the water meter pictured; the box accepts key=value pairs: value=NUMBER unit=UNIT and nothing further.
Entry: value=1847643.73 unit=m³
